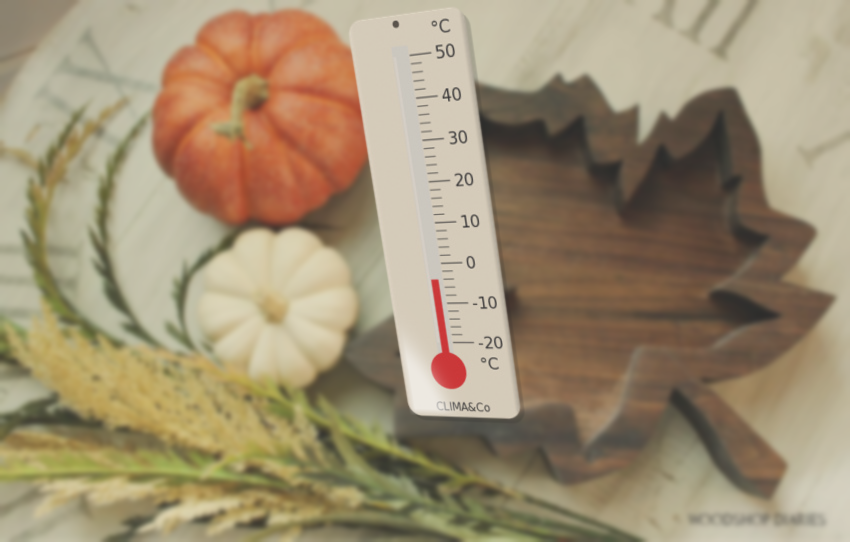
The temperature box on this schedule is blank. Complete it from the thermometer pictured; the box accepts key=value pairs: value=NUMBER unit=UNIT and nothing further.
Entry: value=-4 unit=°C
